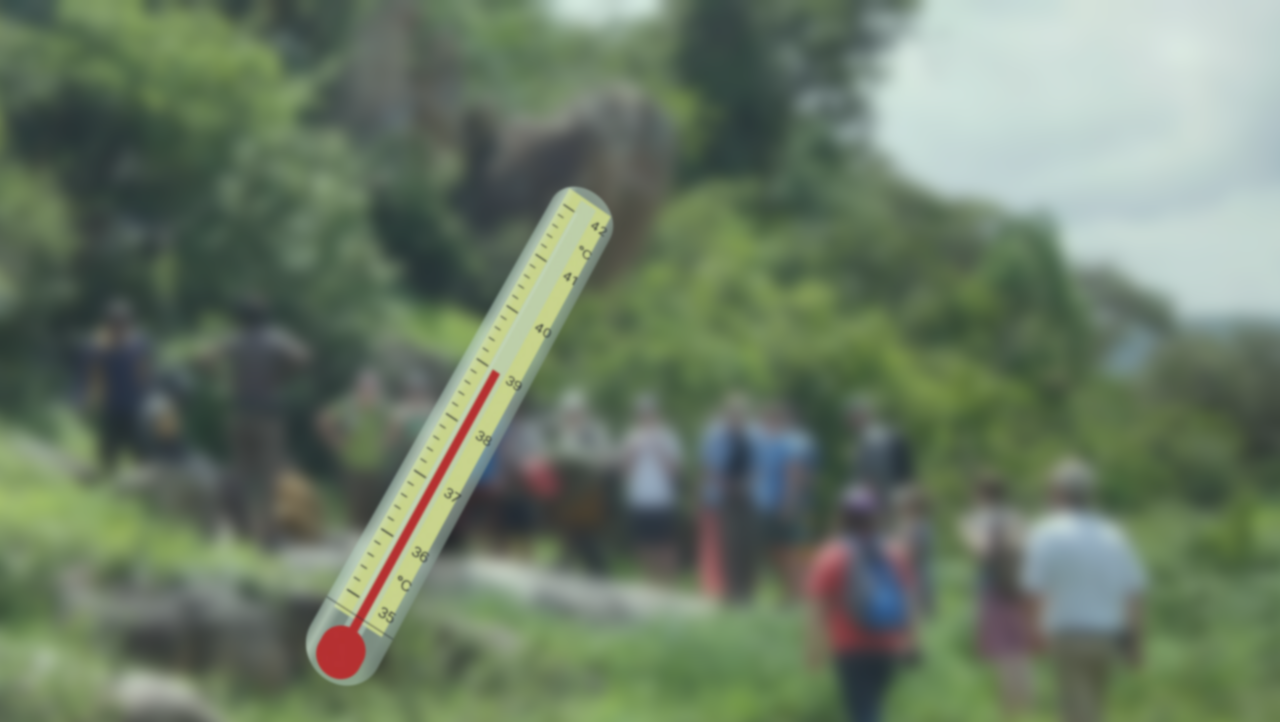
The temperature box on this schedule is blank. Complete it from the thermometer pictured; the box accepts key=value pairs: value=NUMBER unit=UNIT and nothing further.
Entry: value=39 unit=°C
